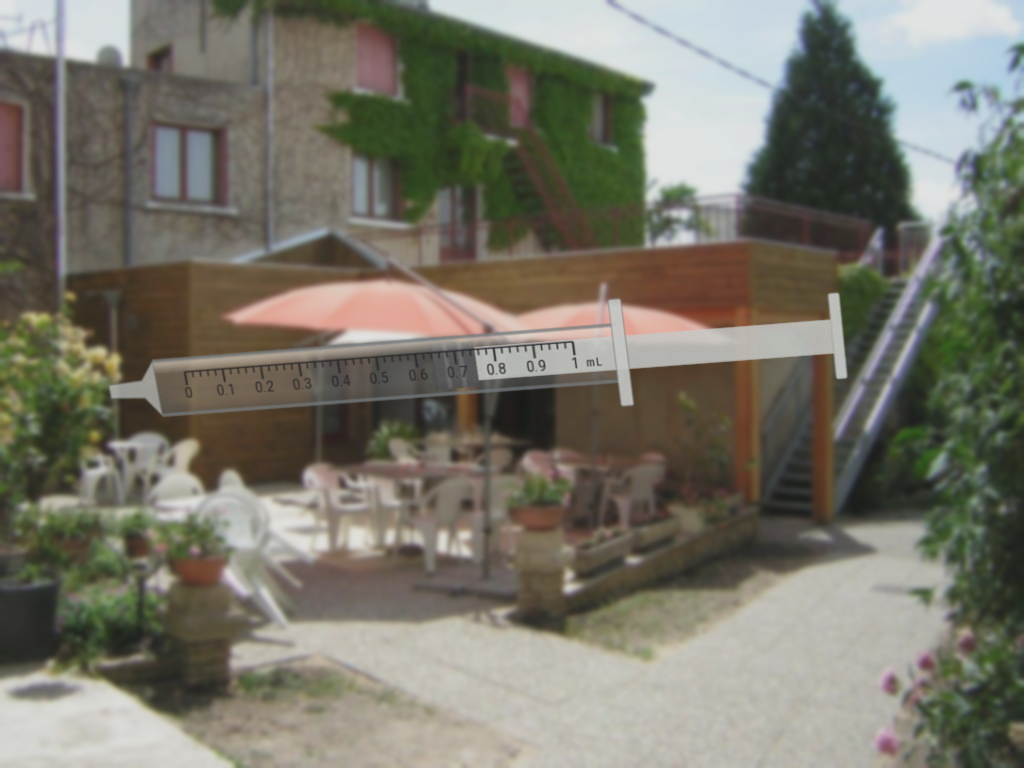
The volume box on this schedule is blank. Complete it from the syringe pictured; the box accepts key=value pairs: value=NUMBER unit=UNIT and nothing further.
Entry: value=0.64 unit=mL
